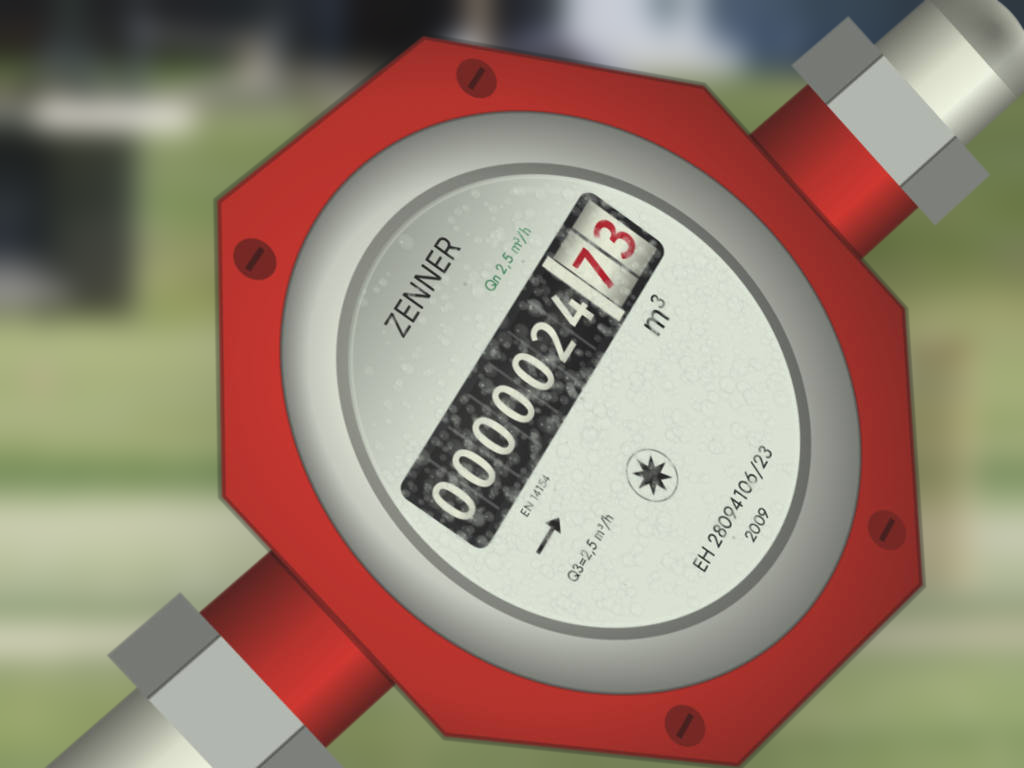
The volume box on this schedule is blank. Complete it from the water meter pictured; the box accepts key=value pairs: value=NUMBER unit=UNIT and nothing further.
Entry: value=24.73 unit=m³
